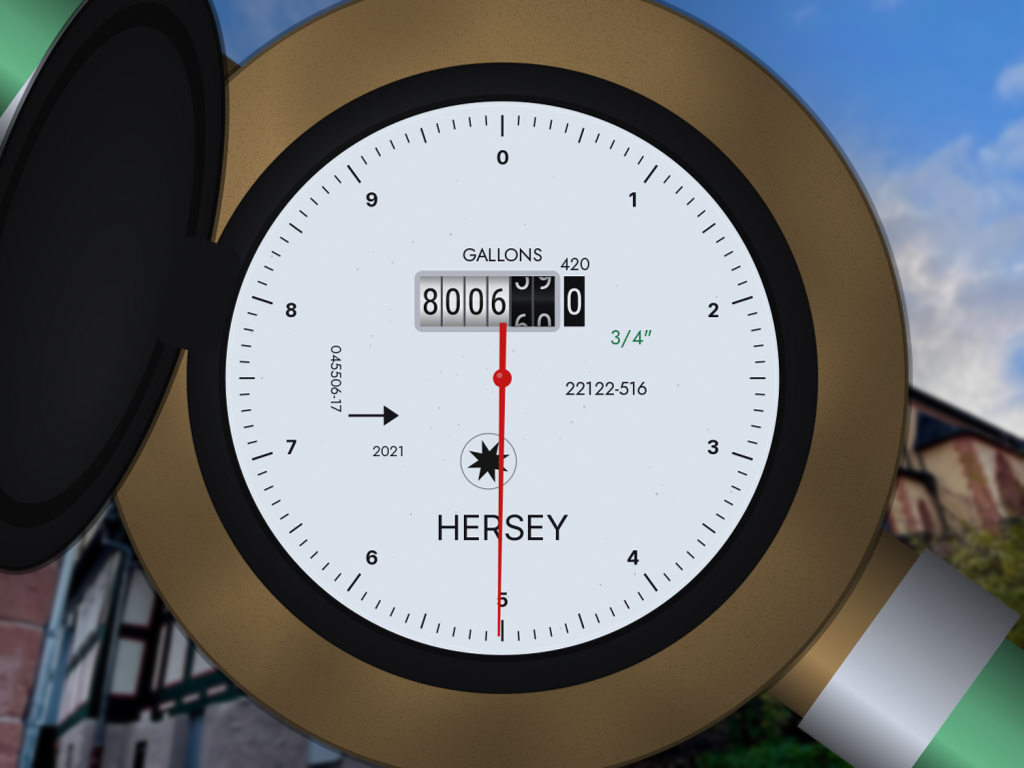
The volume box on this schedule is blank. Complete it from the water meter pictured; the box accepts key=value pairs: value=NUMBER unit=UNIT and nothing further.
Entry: value=8006595.0 unit=gal
